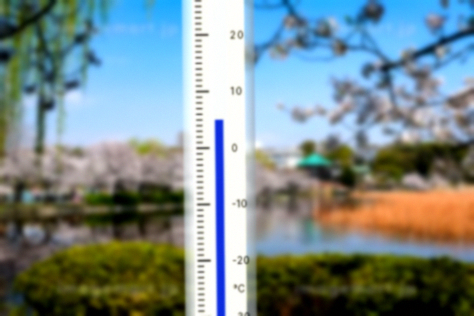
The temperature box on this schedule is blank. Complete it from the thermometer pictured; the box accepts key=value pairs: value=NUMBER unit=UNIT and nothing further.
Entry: value=5 unit=°C
